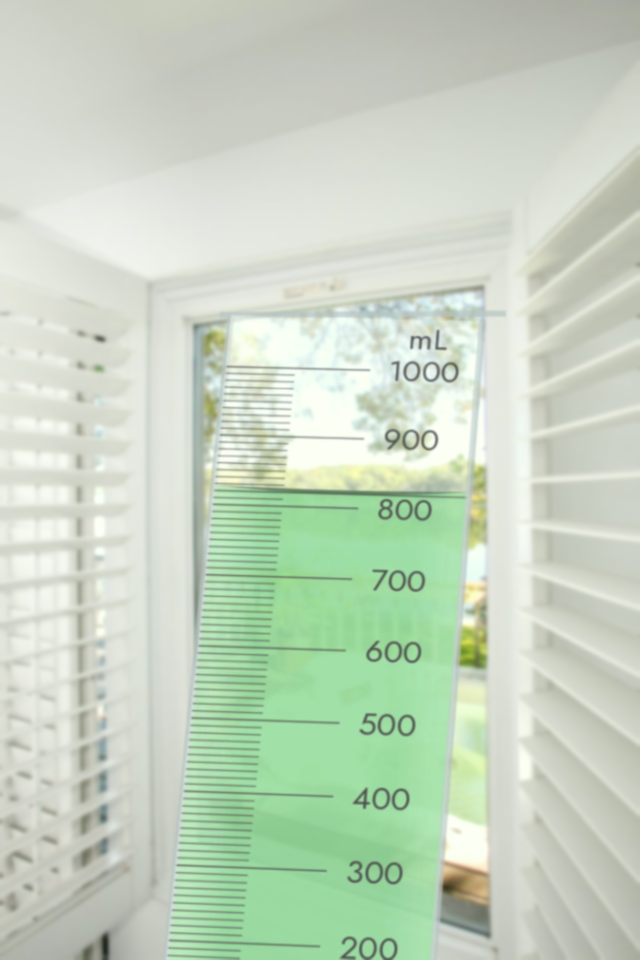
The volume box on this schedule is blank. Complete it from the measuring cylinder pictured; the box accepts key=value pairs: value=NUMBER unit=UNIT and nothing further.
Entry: value=820 unit=mL
